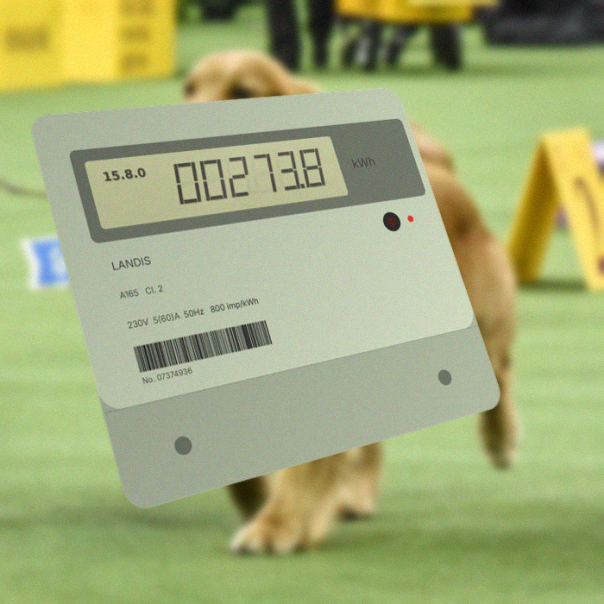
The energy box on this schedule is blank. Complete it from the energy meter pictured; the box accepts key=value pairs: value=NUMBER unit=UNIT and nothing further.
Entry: value=273.8 unit=kWh
